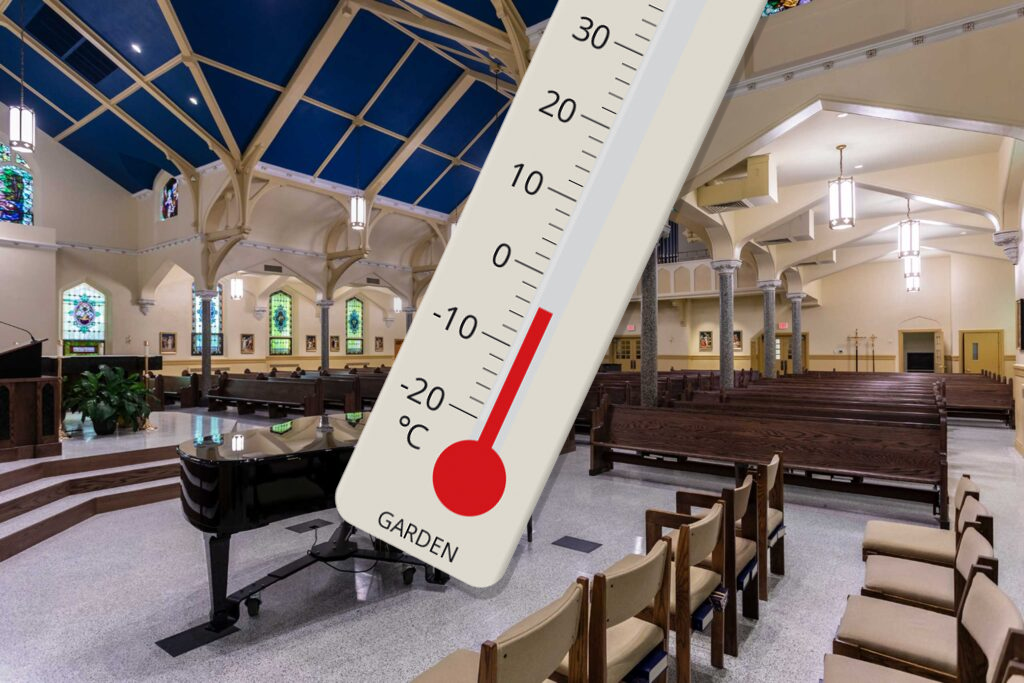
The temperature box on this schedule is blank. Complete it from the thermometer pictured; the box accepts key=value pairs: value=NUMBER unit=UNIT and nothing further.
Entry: value=-4 unit=°C
